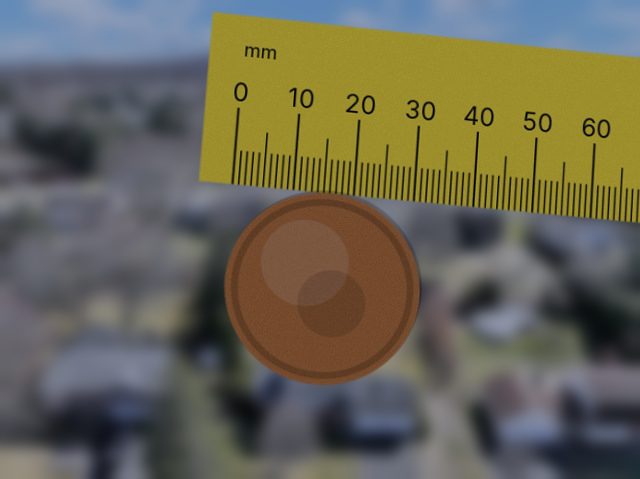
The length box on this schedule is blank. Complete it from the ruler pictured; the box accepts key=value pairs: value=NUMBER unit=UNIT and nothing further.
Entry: value=32 unit=mm
